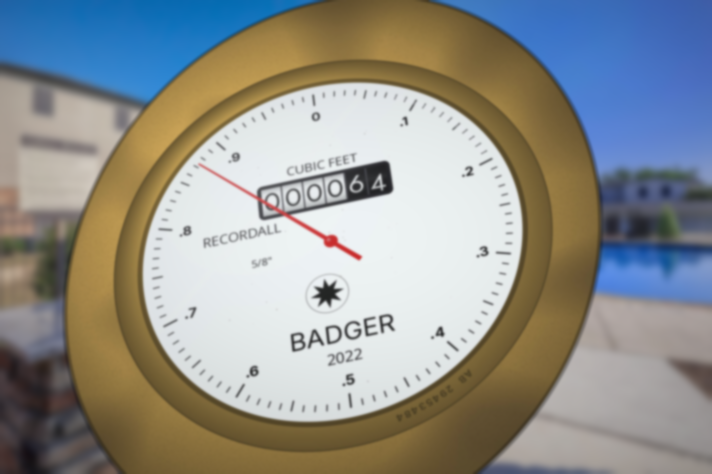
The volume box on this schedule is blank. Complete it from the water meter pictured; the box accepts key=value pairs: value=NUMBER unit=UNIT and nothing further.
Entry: value=63.87 unit=ft³
